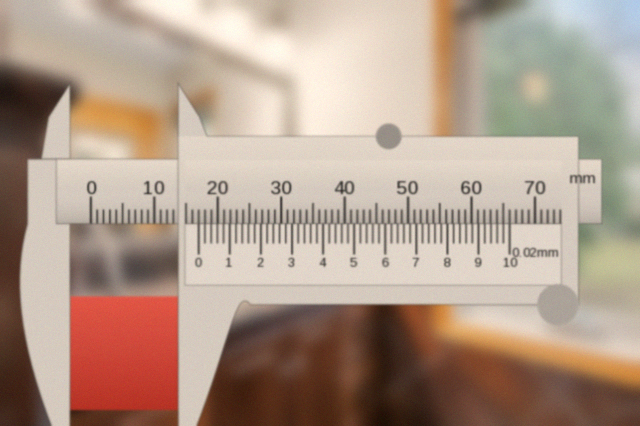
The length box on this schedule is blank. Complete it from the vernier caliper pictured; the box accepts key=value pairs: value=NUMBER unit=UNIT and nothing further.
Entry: value=17.0 unit=mm
